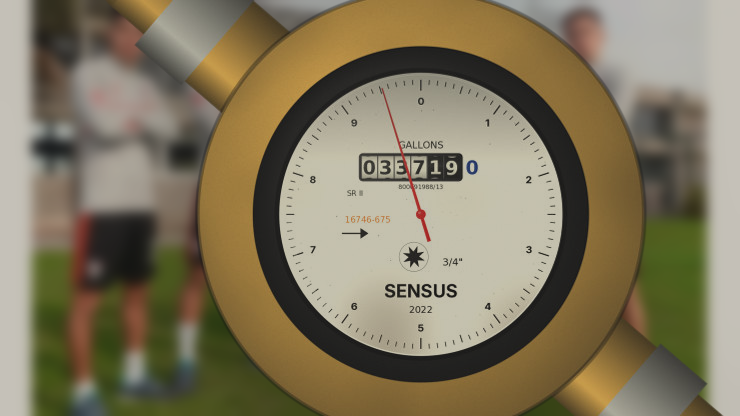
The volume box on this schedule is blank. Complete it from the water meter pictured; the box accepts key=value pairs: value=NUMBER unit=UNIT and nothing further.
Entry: value=337189.5 unit=gal
